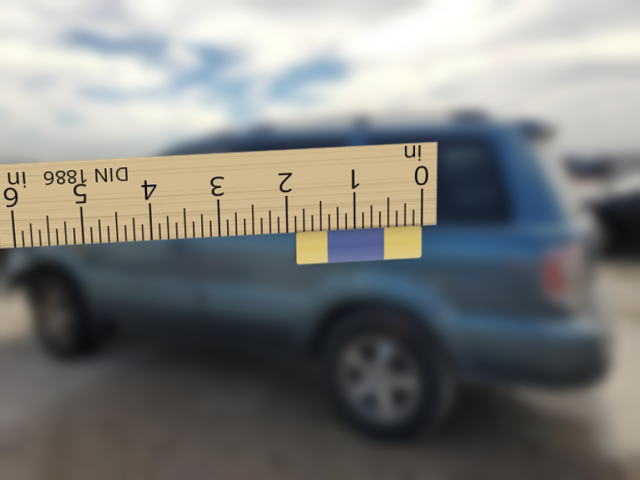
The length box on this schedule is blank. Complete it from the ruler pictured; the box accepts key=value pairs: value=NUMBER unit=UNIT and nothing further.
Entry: value=1.875 unit=in
